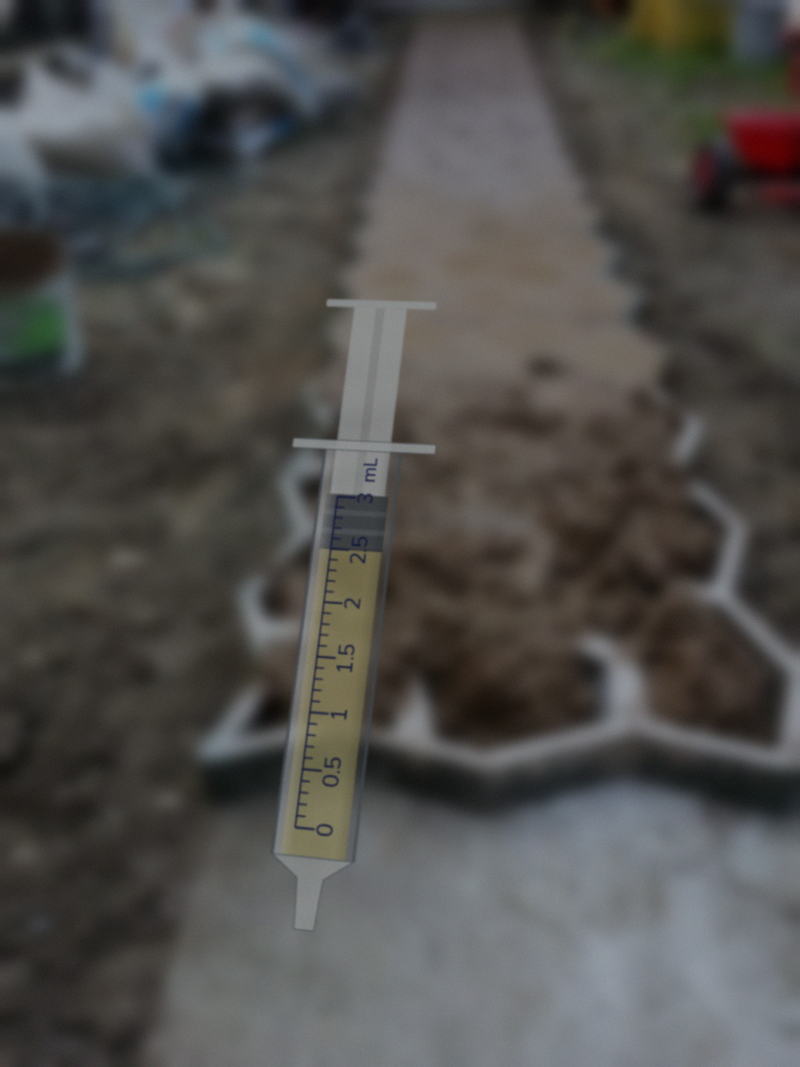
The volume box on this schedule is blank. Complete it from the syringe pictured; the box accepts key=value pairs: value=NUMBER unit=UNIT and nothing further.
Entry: value=2.5 unit=mL
